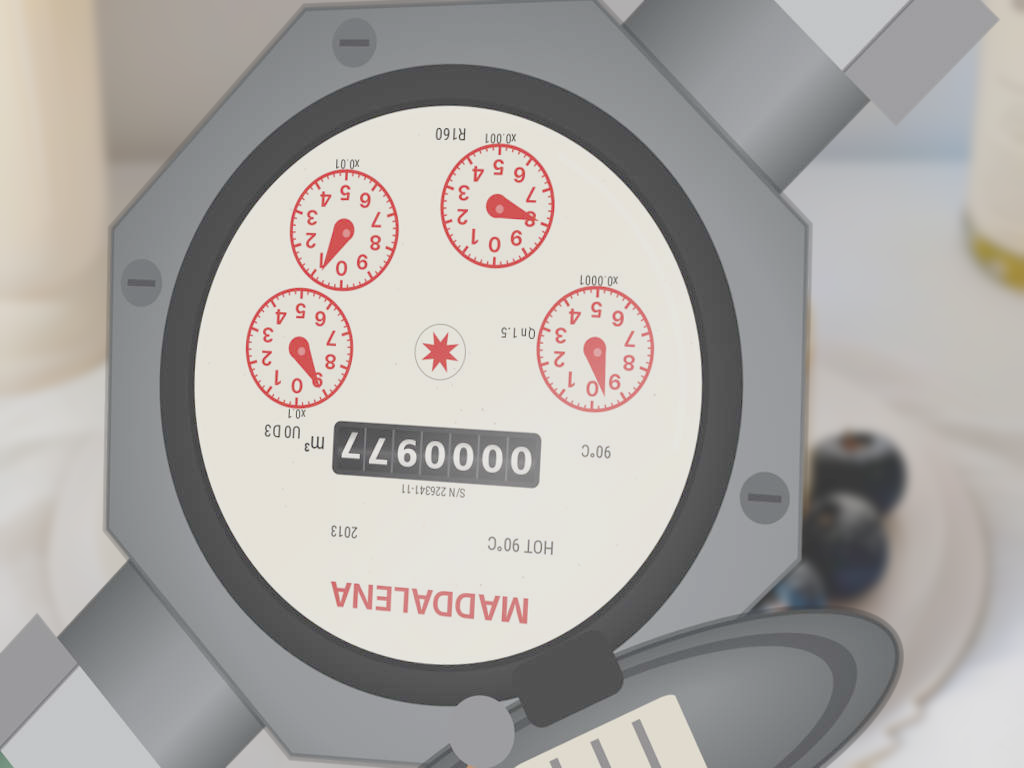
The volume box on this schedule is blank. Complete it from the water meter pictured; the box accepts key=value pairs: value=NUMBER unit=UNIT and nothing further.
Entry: value=976.9079 unit=m³
